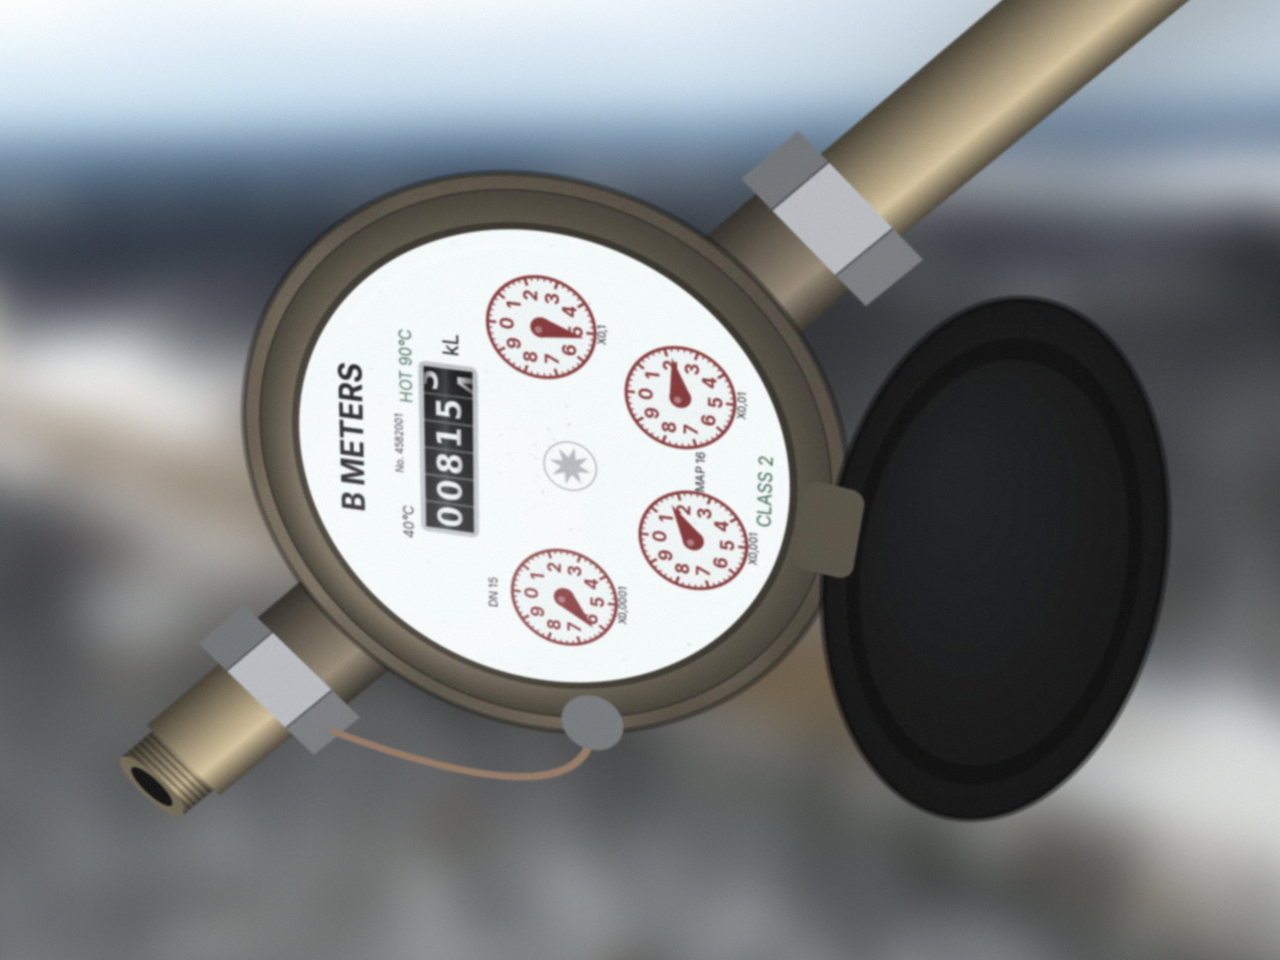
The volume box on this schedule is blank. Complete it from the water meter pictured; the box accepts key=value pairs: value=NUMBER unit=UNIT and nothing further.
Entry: value=8153.5216 unit=kL
